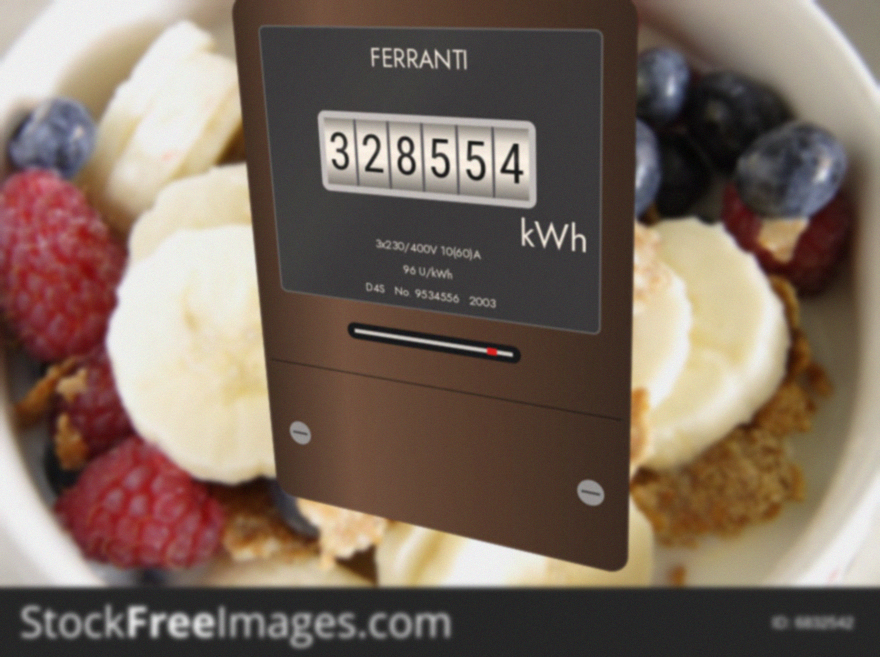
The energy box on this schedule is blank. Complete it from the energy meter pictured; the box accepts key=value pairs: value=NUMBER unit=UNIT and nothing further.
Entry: value=328554 unit=kWh
